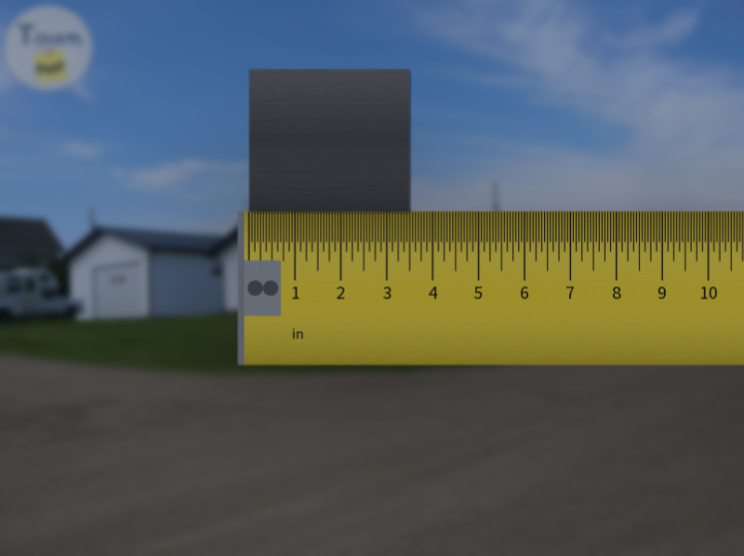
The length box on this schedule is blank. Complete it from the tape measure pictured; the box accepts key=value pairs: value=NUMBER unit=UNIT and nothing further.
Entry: value=3.5 unit=in
